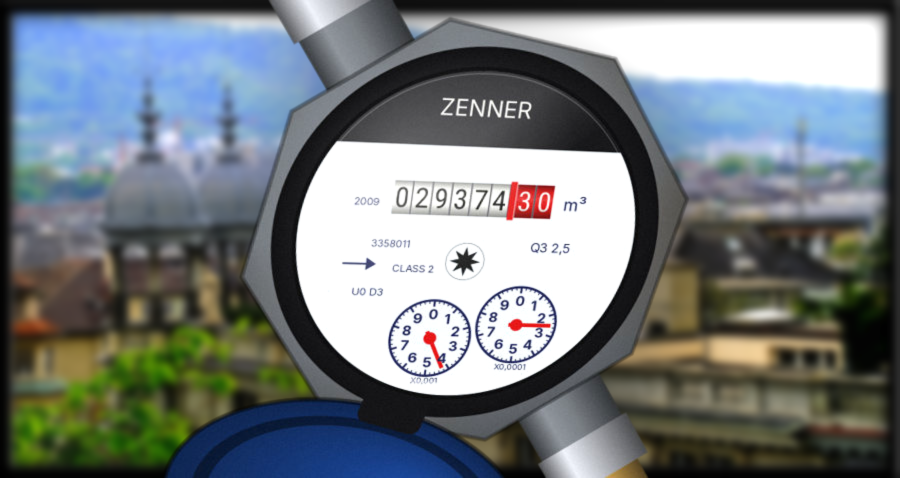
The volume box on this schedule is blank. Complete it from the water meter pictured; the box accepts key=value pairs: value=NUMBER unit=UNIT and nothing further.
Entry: value=29374.3042 unit=m³
